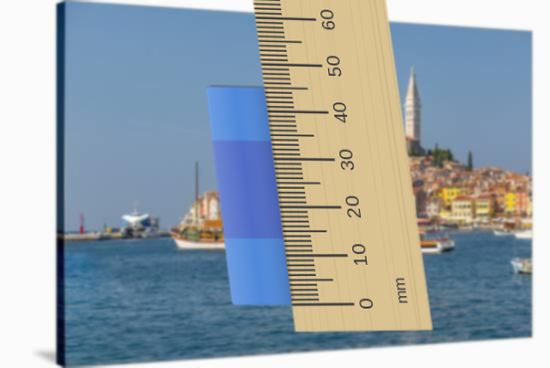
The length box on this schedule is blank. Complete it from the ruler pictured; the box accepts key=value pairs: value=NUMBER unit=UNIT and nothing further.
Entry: value=45 unit=mm
